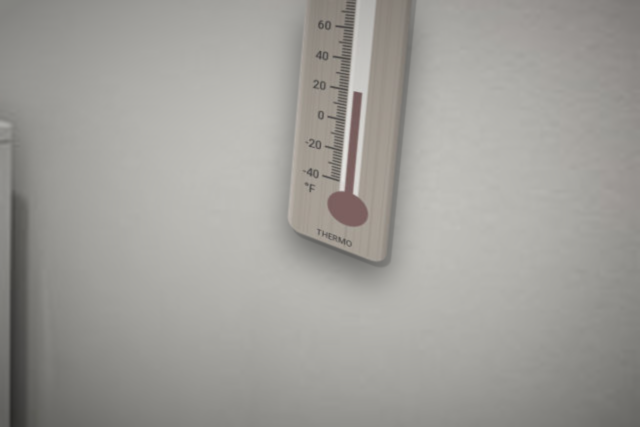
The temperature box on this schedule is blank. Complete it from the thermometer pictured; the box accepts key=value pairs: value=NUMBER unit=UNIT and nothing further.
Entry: value=20 unit=°F
